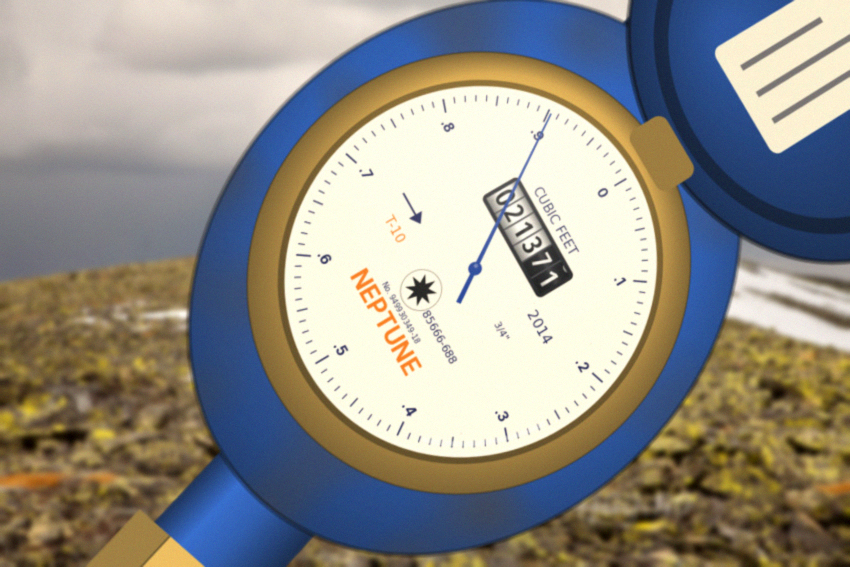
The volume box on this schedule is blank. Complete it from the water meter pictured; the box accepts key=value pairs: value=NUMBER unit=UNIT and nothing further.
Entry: value=21370.90 unit=ft³
